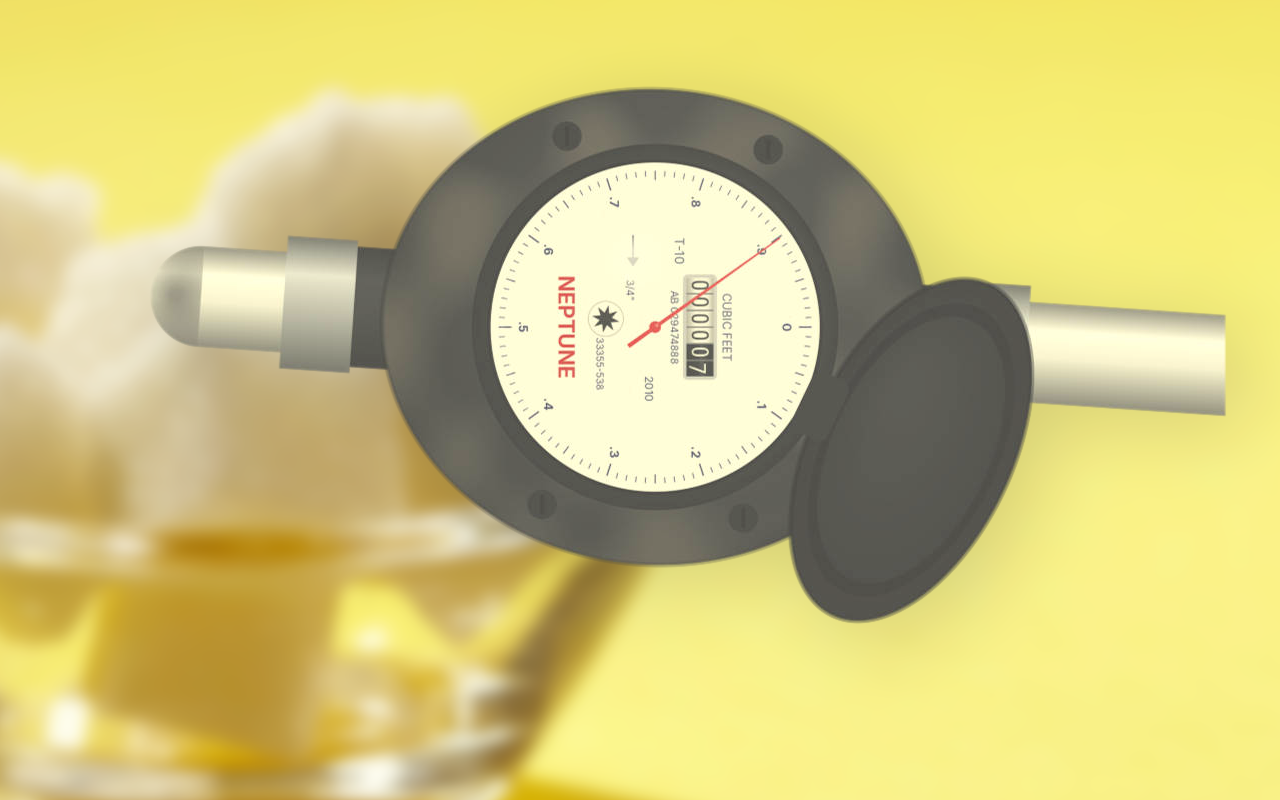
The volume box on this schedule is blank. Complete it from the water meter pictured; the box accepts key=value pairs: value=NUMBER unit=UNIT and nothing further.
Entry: value=6.90 unit=ft³
